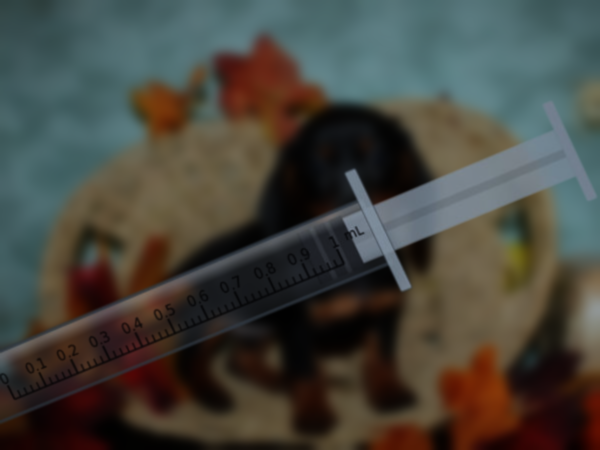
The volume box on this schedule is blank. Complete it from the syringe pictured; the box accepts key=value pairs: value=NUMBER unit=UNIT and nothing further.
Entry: value=0.92 unit=mL
